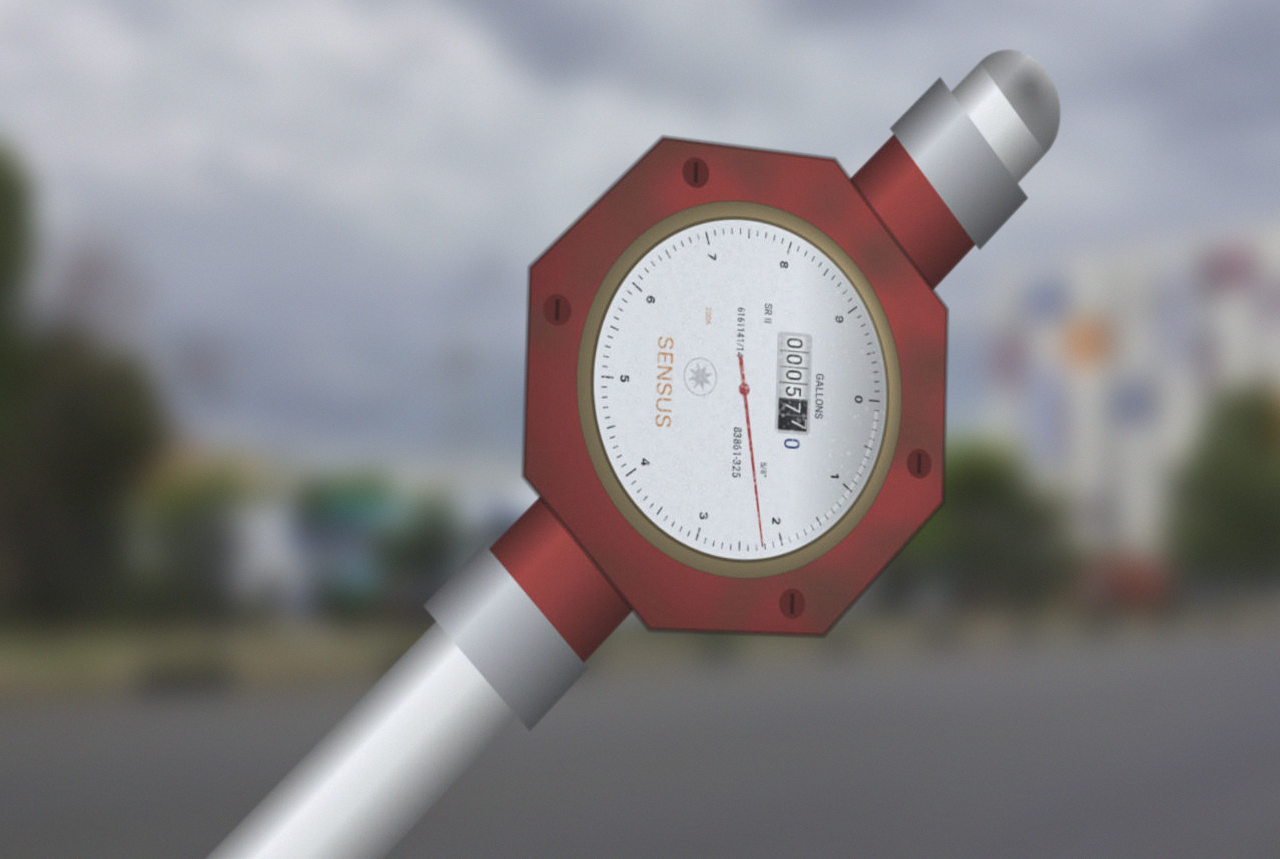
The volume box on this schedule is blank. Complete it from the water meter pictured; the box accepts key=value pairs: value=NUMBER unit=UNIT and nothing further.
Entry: value=5772.2 unit=gal
